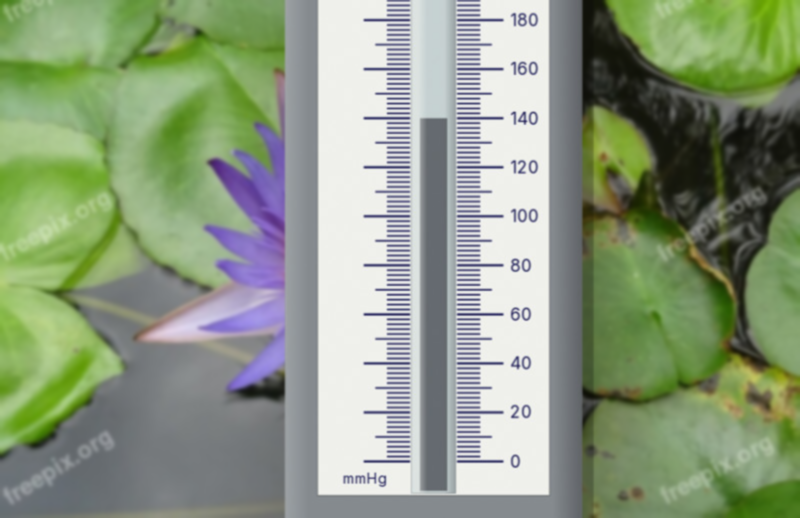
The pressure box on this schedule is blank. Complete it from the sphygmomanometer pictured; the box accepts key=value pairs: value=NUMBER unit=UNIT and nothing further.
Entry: value=140 unit=mmHg
